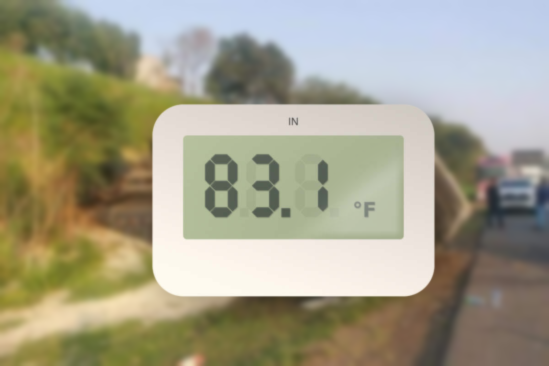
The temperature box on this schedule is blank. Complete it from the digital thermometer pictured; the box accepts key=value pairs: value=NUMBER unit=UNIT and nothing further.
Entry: value=83.1 unit=°F
